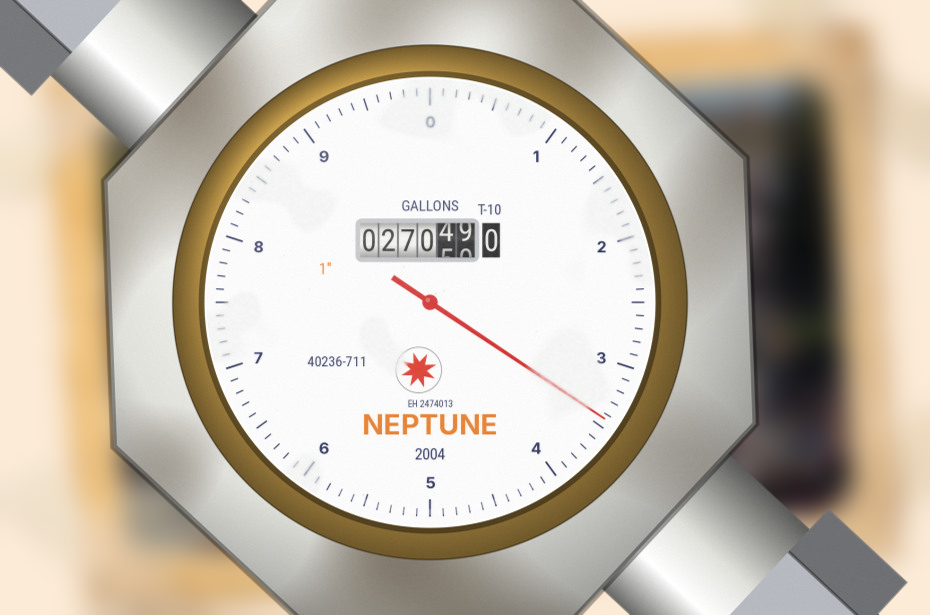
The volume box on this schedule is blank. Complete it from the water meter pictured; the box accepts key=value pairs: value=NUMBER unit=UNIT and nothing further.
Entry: value=270493.4 unit=gal
